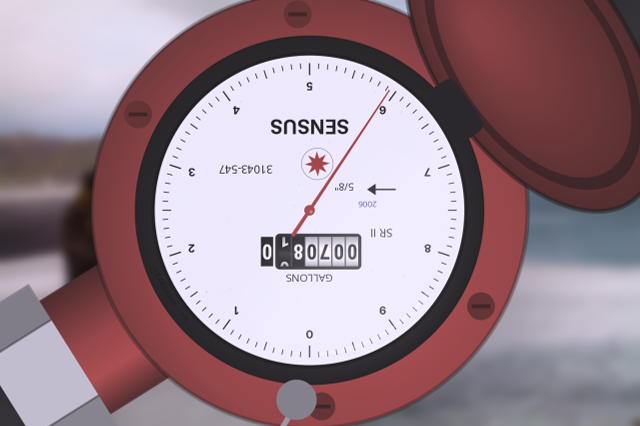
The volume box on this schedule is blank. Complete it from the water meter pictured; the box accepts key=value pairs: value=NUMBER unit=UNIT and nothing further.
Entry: value=70805.9 unit=gal
